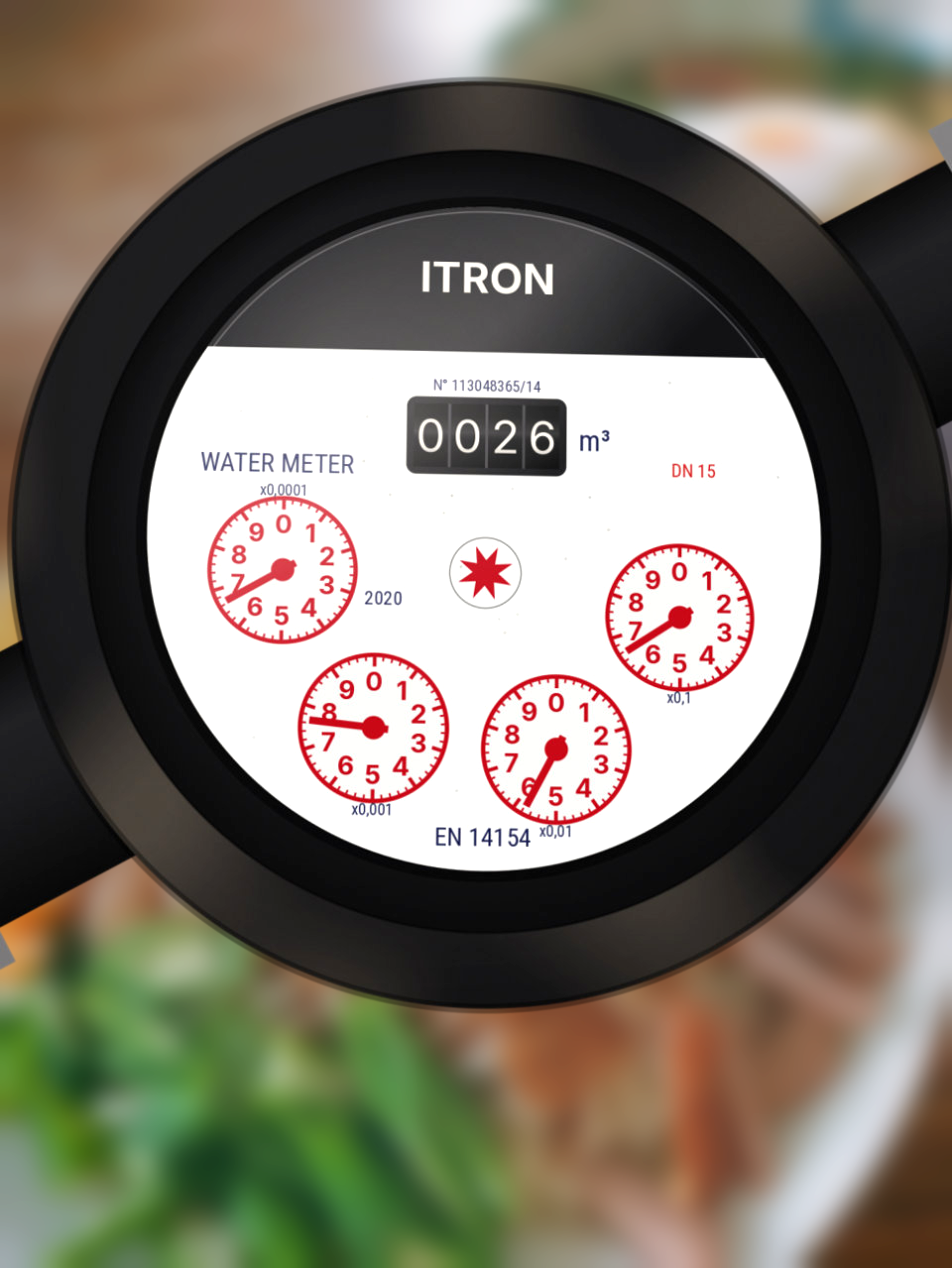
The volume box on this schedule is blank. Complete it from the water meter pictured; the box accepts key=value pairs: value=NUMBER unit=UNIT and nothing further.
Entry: value=26.6576 unit=m³
